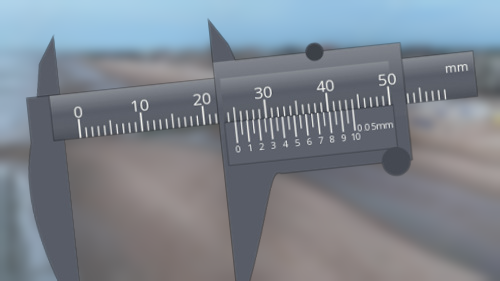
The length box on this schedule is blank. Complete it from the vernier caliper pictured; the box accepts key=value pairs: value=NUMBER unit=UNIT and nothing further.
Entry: value=25.0 unit=mm
